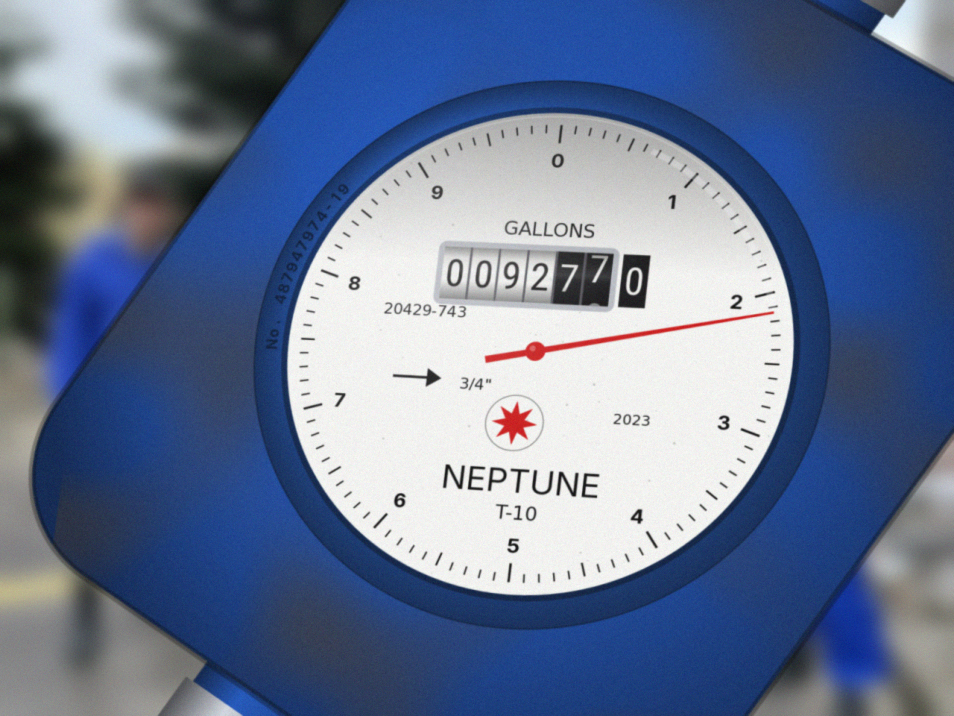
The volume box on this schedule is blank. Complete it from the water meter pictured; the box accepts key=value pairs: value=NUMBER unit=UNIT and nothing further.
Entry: value=92772.1 unit=gal
